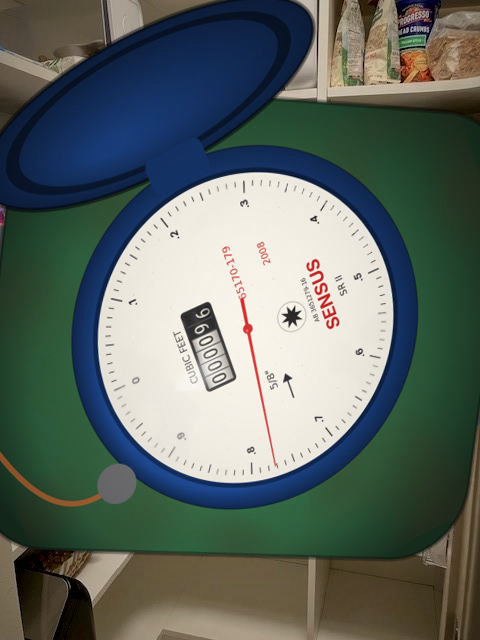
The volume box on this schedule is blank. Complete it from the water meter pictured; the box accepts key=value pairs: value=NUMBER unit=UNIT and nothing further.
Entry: value=95.77 unit=ft³
